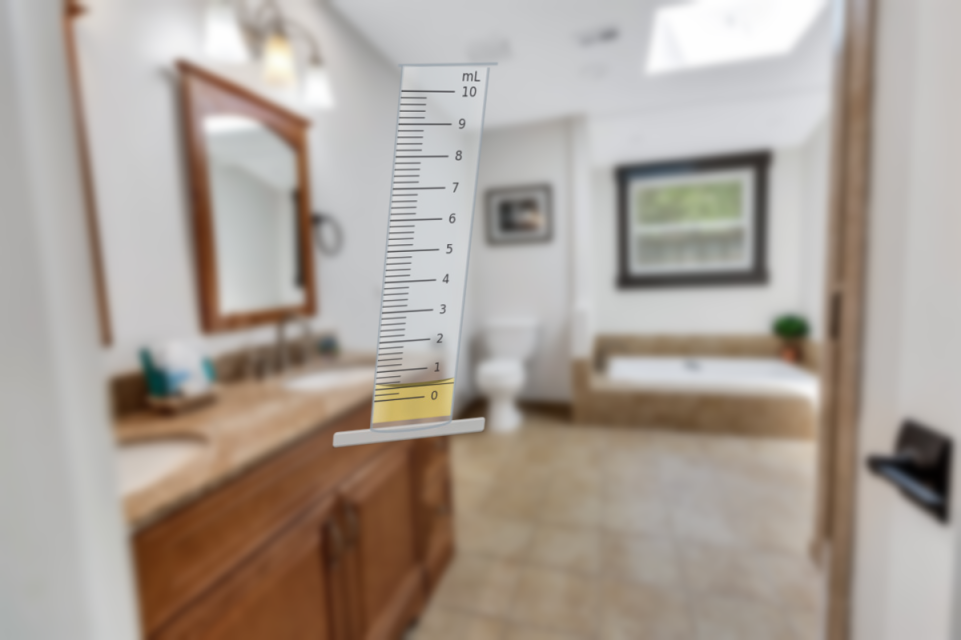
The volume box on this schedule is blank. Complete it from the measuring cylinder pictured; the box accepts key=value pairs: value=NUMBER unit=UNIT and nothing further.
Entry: value=0.4 unit=mL
